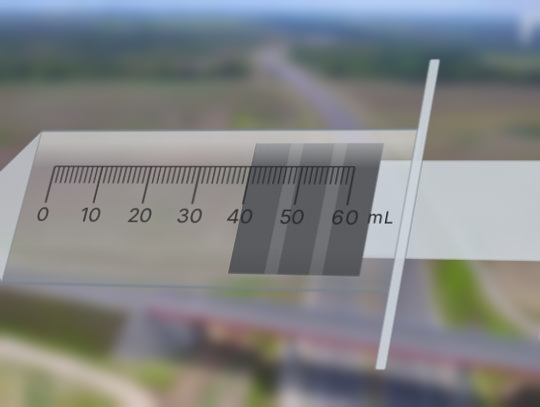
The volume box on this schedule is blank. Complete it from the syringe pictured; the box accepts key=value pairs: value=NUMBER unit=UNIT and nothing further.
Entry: value=40 unit=mL
